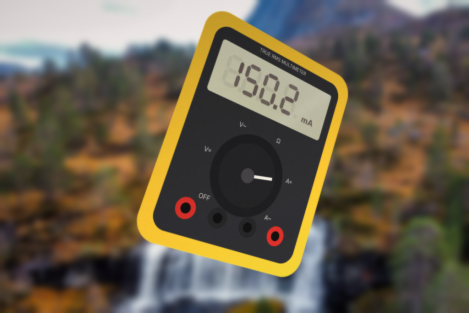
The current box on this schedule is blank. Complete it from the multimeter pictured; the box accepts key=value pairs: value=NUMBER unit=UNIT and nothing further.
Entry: value=150.2 unit=mA
